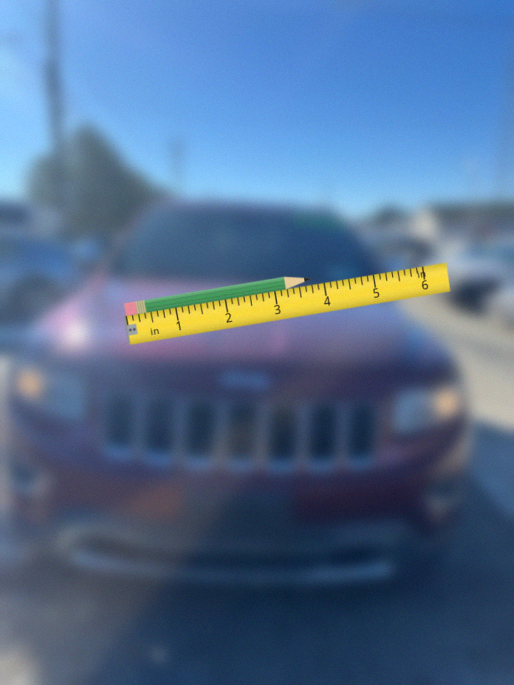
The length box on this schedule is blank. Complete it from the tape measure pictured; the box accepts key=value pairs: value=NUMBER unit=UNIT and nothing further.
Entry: value=3.75 unit=in
